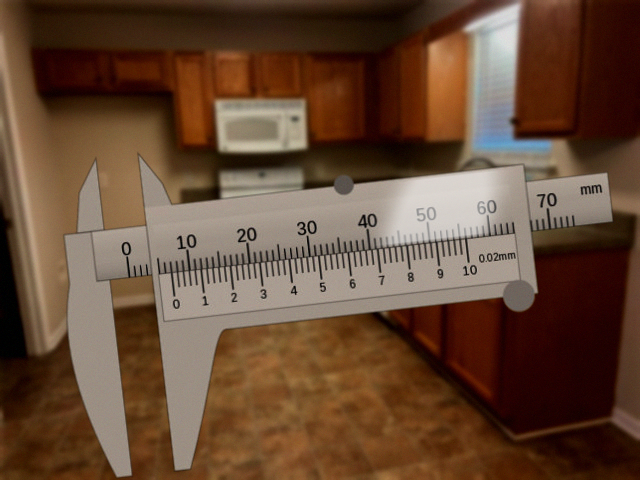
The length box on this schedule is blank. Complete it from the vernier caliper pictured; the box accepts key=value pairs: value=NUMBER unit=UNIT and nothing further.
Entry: value=7.0 unit=mm
